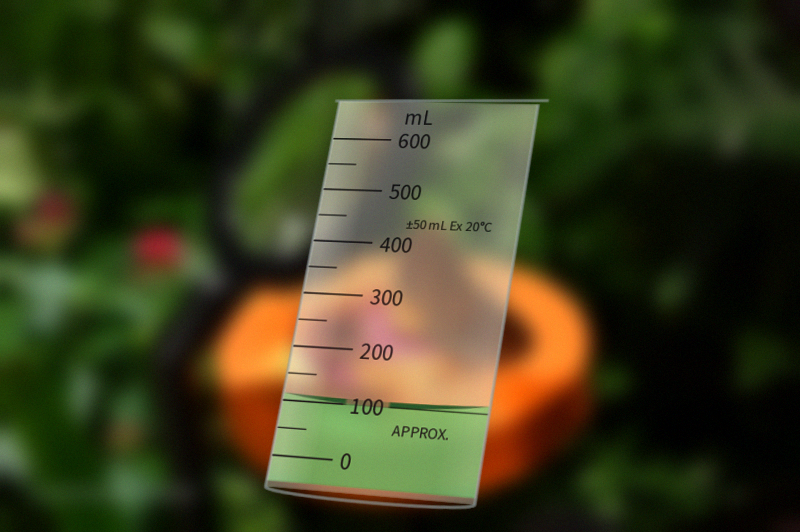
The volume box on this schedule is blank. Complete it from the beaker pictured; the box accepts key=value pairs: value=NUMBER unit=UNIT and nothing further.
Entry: value=100 unit=mL
